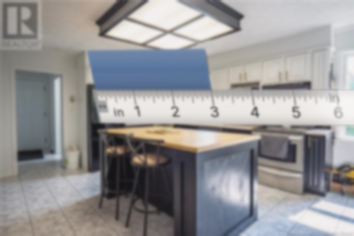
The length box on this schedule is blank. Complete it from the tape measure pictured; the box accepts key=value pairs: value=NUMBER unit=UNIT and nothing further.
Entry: value=3 unit=in
